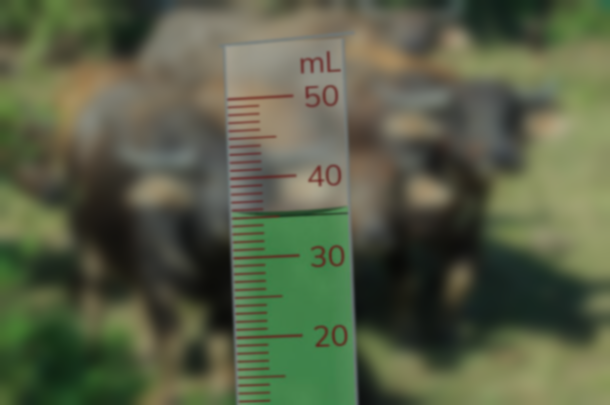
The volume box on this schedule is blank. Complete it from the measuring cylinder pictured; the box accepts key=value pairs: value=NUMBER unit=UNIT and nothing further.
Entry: value=35 unit=mL
